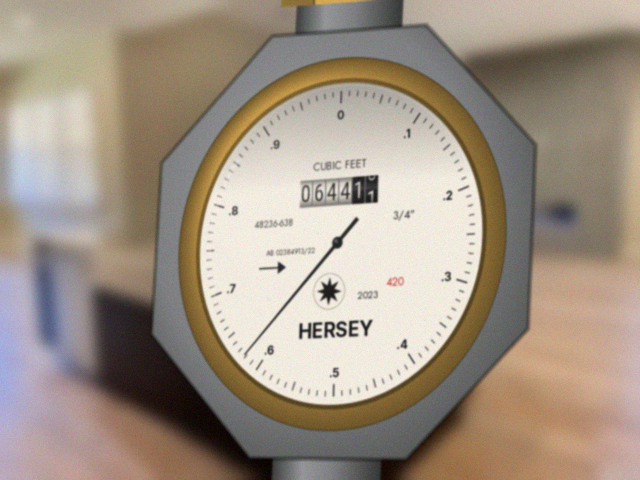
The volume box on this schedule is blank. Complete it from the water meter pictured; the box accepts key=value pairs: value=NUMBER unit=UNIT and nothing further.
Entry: value=64410.62 unit=ft³
